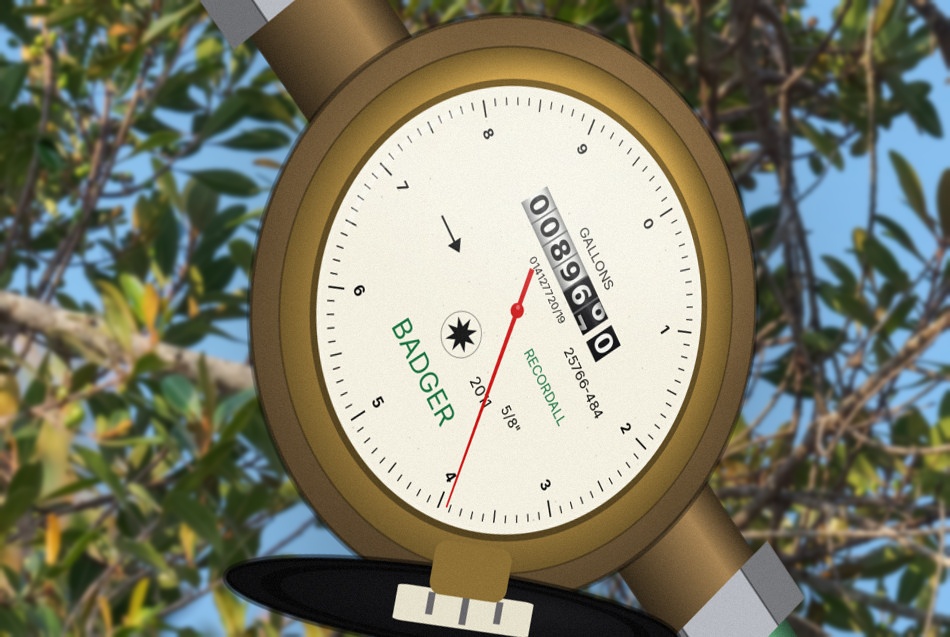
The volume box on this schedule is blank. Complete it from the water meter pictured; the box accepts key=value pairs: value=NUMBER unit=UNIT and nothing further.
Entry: value=89663.9 unit=gal
